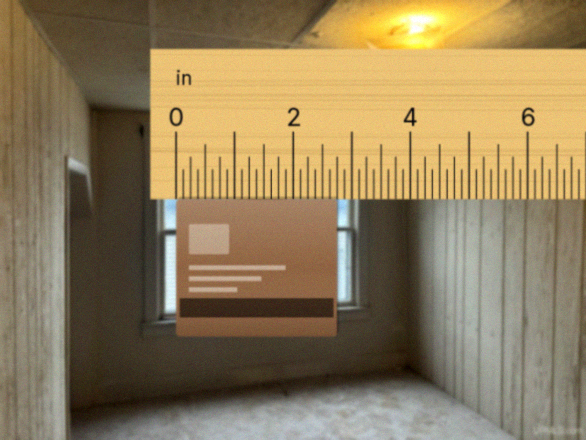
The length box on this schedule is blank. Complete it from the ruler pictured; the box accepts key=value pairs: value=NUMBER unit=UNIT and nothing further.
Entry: value=2.75 unit=in
